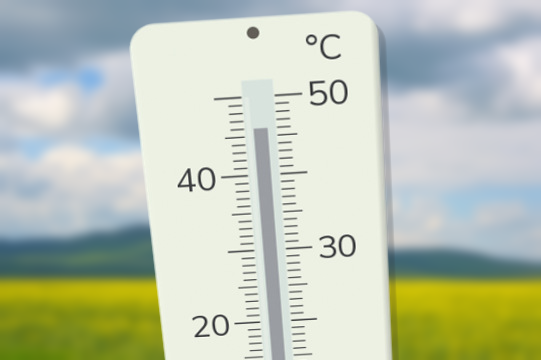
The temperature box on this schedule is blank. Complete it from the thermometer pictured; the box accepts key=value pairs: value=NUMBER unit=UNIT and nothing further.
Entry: value=46 unit=°C
